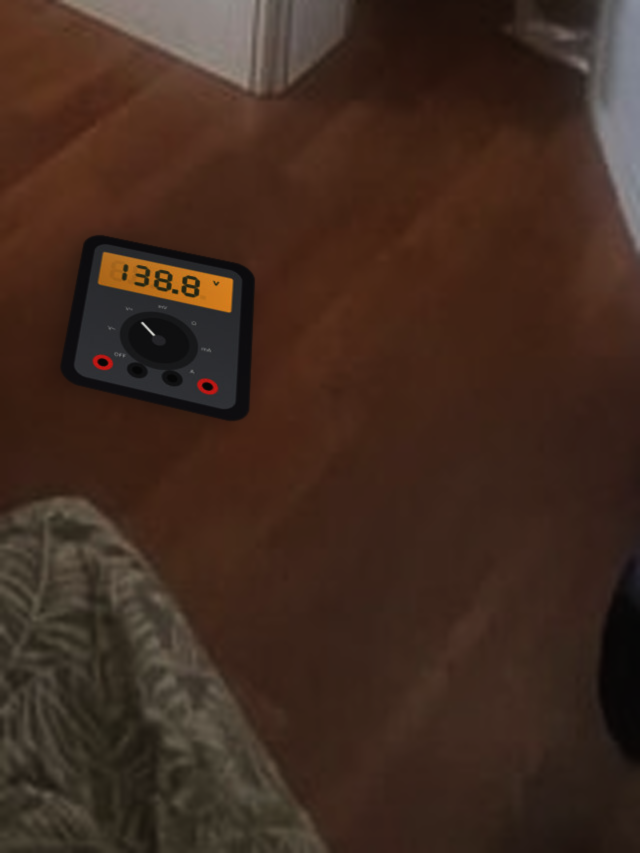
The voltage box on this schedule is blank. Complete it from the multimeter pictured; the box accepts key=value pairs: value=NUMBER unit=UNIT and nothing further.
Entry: value=138.8 unit=V
